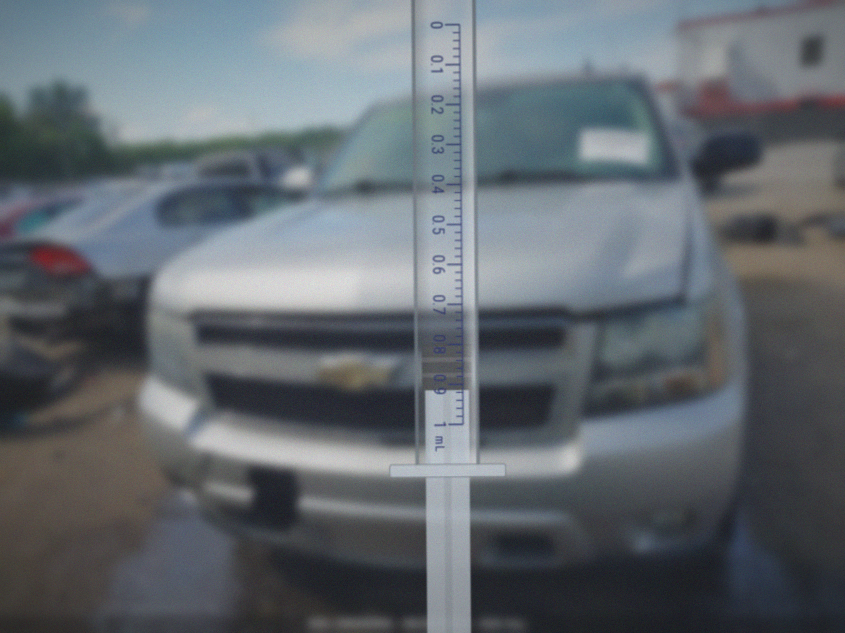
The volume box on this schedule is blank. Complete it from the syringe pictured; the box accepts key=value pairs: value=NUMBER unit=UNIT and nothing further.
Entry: value=0.8 unit=mL
